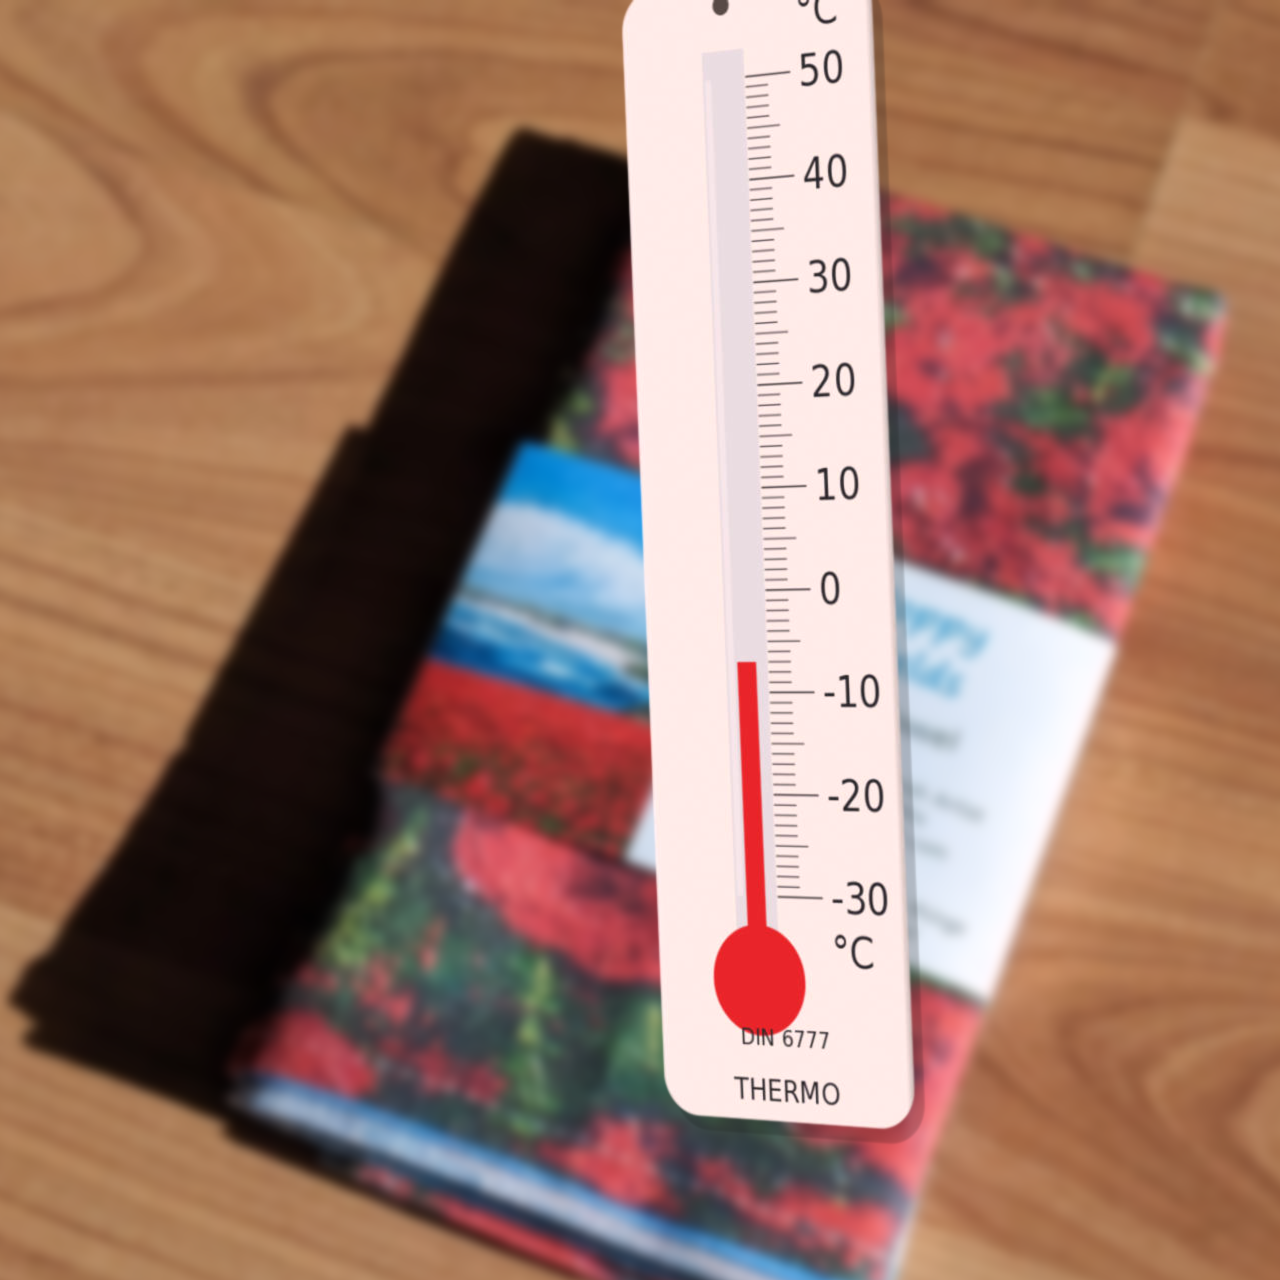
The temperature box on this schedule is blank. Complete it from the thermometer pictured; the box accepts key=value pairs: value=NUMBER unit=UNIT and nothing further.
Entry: value=-7 unit=°C
